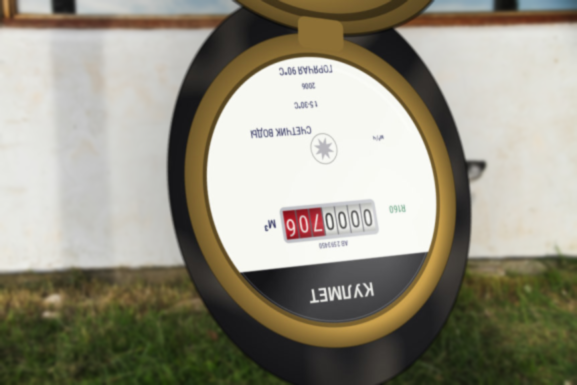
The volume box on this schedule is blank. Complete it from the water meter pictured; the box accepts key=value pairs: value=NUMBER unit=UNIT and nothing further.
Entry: value=0.706 unit=m³
